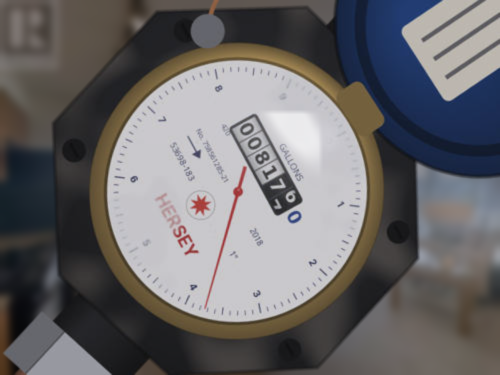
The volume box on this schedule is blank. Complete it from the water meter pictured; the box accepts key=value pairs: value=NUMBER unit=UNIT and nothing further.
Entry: value=81763.7 unit=gal
